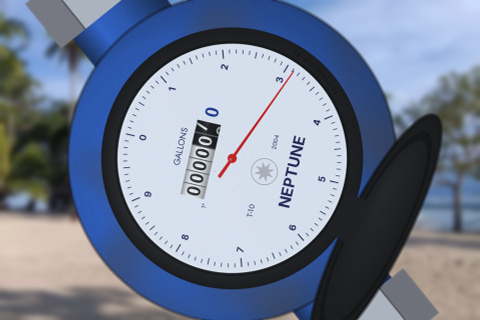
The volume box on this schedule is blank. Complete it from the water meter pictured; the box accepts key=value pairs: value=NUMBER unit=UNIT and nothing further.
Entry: value=73.1 unit=gal
